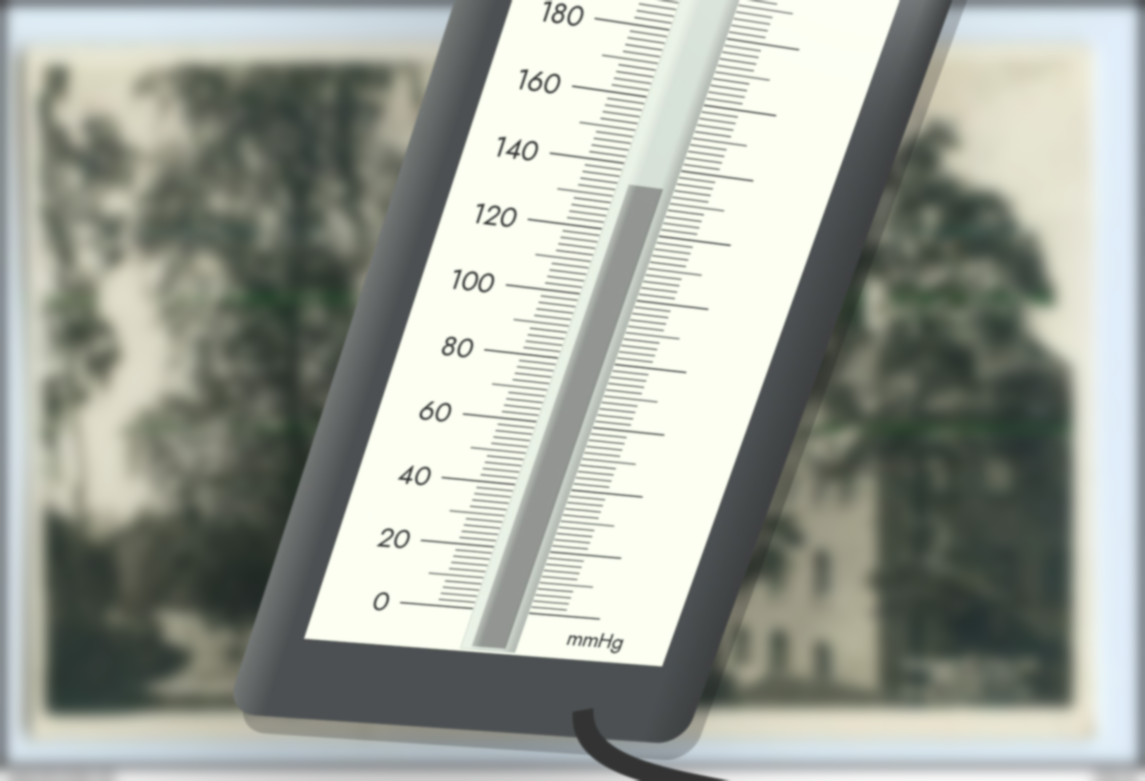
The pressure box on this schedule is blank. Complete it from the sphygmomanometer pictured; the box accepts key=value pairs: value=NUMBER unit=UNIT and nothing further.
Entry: value=134 unit=mmHg
